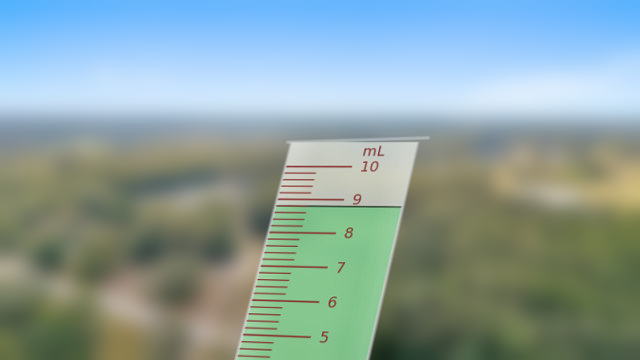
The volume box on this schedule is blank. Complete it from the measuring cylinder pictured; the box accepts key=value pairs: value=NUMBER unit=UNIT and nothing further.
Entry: value=8.8 unit=mL
